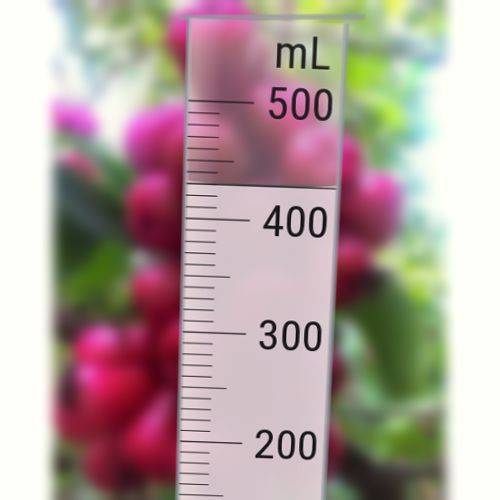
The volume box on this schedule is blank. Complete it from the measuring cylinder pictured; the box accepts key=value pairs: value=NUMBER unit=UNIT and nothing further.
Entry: value=430 unit=mL
